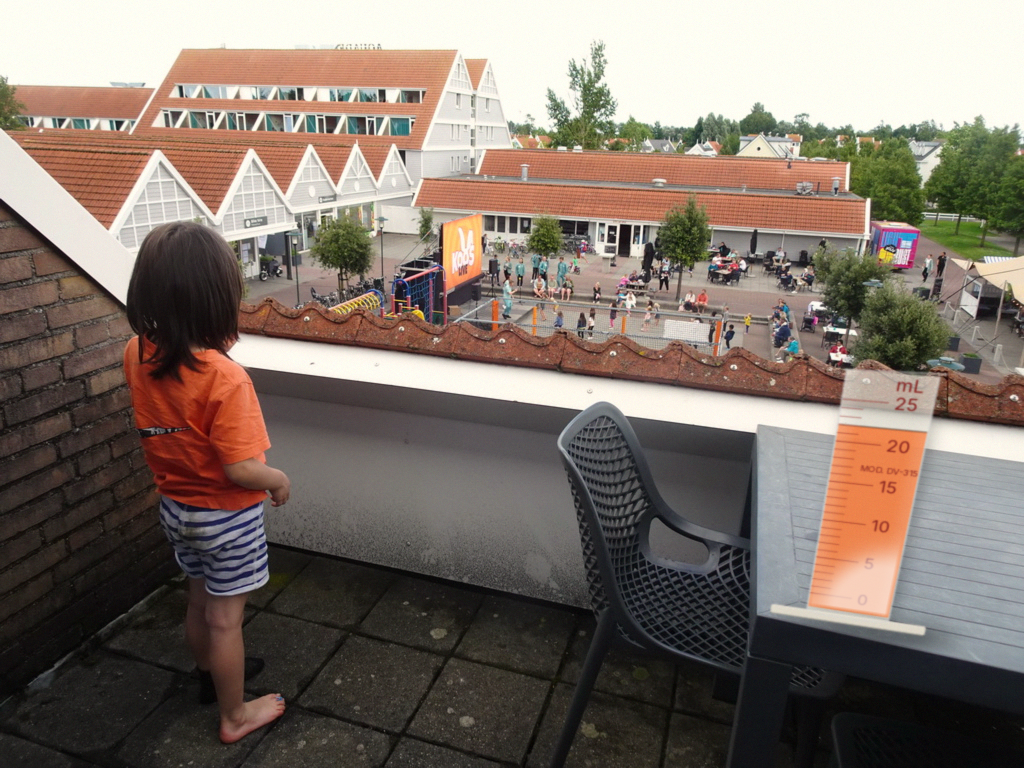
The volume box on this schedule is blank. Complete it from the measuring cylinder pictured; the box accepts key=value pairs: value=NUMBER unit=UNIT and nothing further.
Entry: value=22 unit=mL
